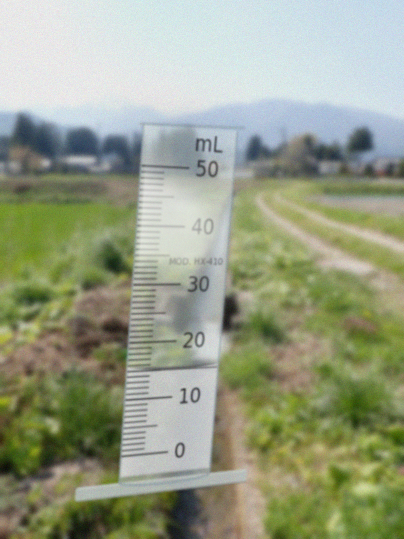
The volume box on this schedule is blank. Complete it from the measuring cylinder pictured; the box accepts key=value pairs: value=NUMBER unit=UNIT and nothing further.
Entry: value=15 unit=mL
